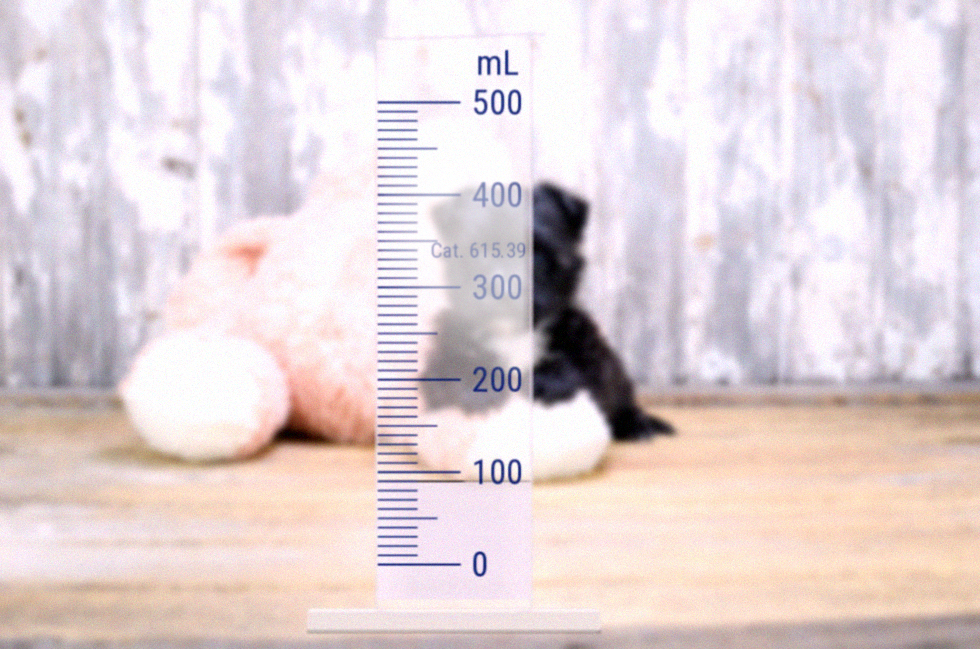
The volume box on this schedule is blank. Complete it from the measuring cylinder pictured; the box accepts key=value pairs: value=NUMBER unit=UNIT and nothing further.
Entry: value=90 unit=mL
